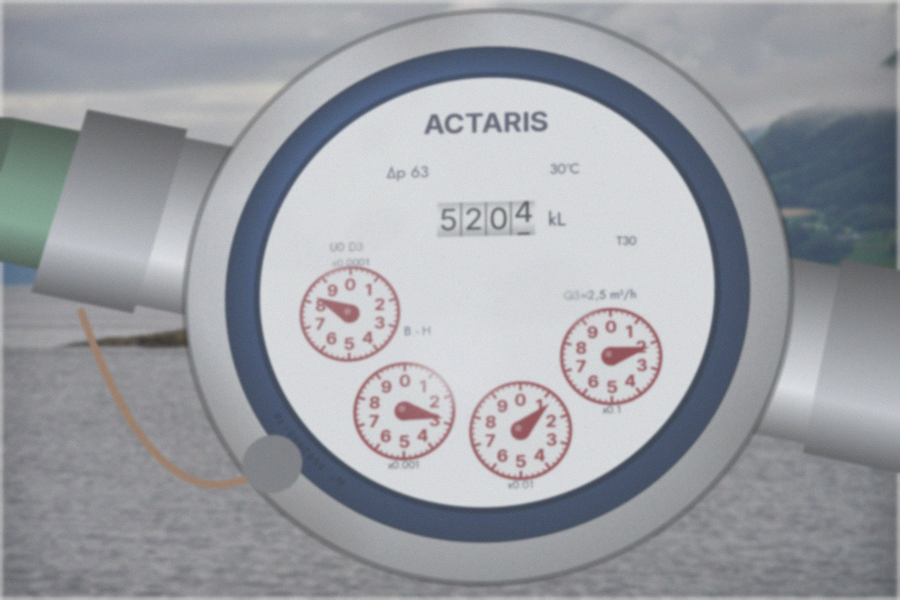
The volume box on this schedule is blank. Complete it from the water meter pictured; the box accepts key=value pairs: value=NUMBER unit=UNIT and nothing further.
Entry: value=5204.2128 unit=kL
